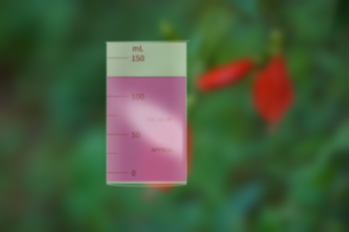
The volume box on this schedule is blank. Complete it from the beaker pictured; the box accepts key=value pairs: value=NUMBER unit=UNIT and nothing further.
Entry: value=125 unit=mL
